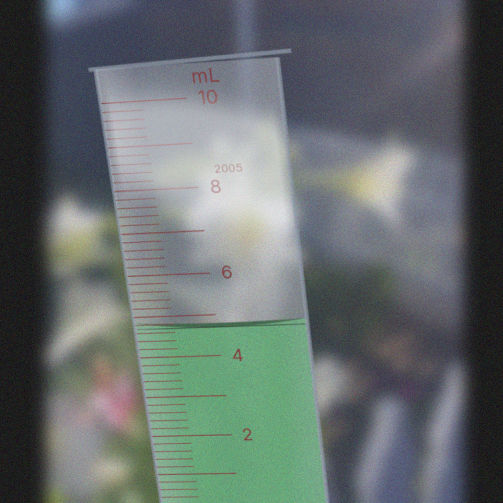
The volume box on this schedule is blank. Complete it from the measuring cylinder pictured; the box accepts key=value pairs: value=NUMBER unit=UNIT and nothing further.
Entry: value=4.7 unit=mL
